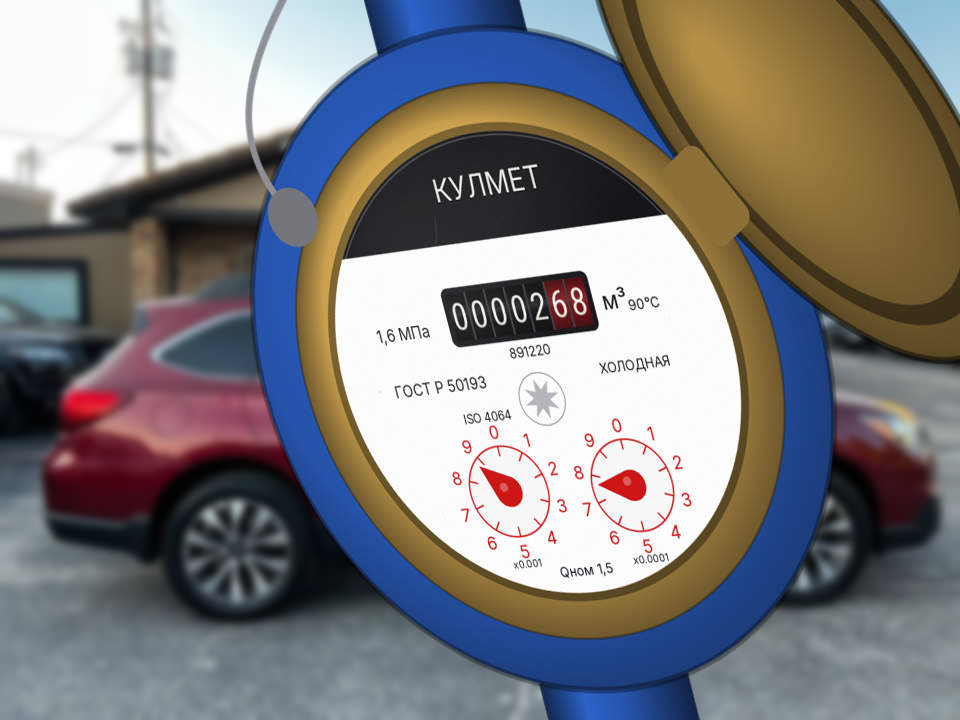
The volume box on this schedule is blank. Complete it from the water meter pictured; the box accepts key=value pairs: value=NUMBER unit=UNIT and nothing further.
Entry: value=2.6887 unit=m³
